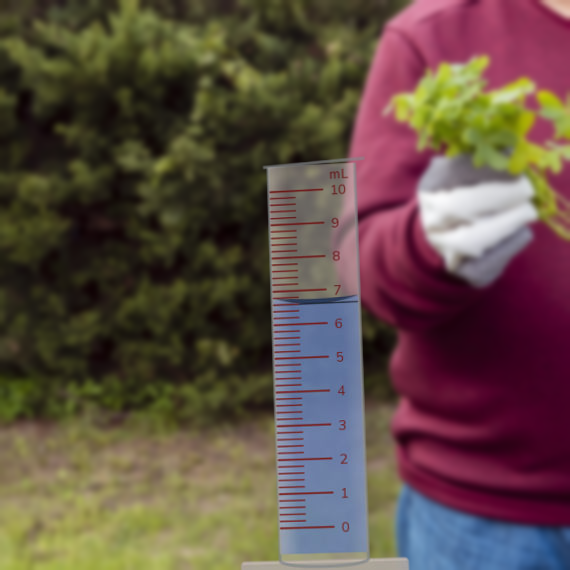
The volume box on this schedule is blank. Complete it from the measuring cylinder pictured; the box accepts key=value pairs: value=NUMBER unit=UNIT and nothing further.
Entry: value=6.6 unit=mL
